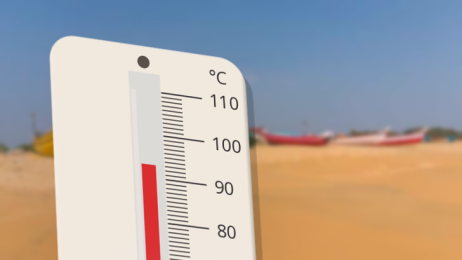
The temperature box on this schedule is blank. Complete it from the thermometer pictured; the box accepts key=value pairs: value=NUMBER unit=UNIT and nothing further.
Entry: value=93 unit=°C
